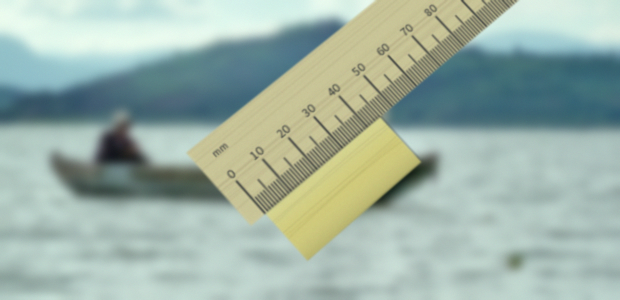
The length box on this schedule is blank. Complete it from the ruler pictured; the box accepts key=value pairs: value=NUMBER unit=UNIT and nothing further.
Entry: value=45 unit=mm
